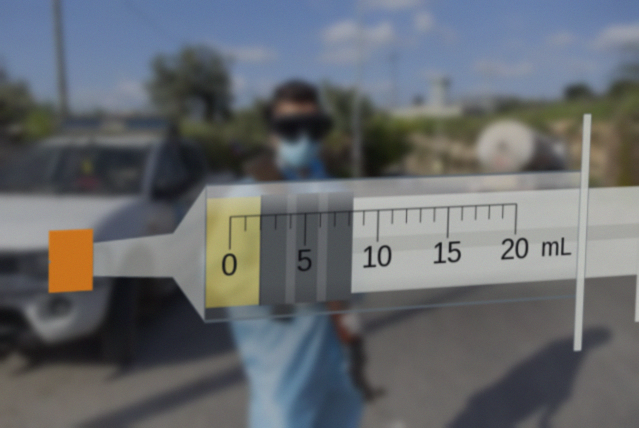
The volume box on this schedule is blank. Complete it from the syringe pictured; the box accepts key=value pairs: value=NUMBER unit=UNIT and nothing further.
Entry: value=2 unit=mL
